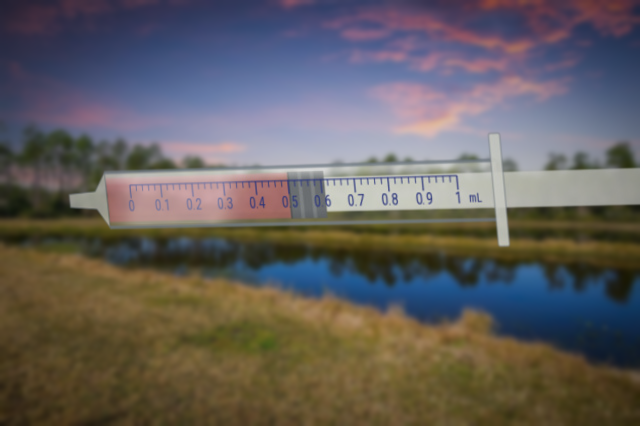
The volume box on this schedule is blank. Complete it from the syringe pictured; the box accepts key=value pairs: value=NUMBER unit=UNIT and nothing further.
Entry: value=0.5 unit=mL
